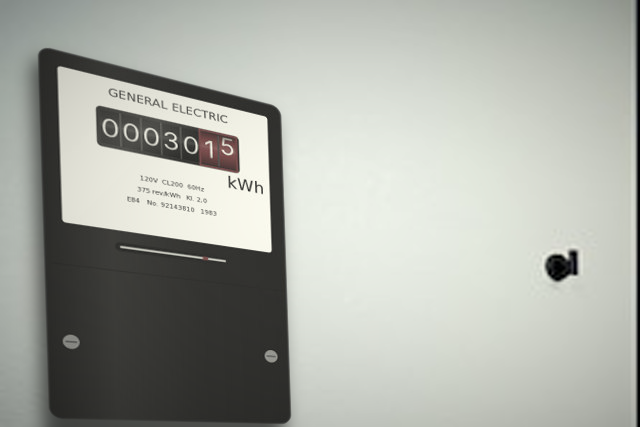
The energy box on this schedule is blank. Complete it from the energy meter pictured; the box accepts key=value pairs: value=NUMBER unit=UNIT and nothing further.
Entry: value=30.15 unit=kWh
